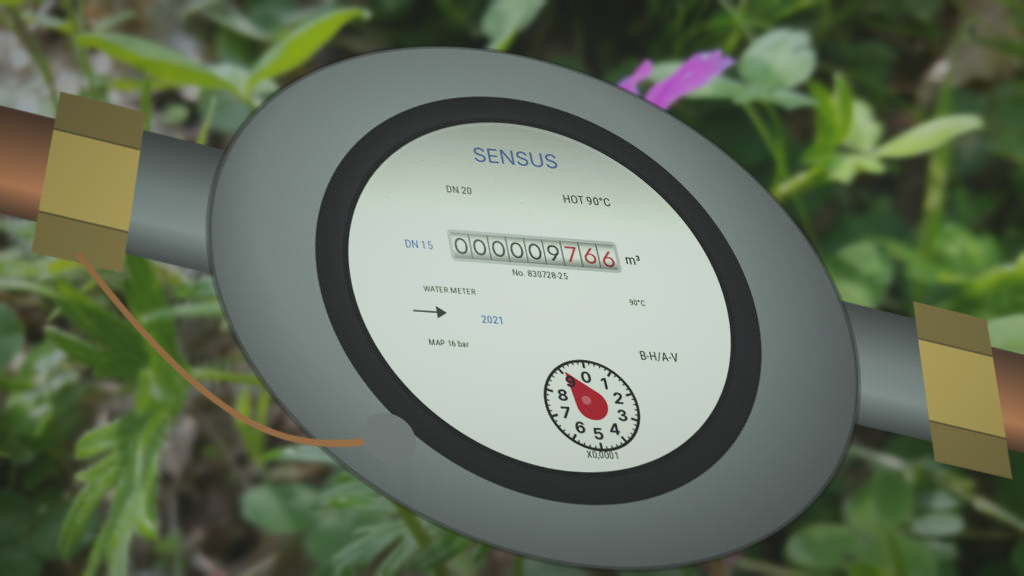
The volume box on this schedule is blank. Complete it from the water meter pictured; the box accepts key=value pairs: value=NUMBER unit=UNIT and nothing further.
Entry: value=9.7659 unit=m³
